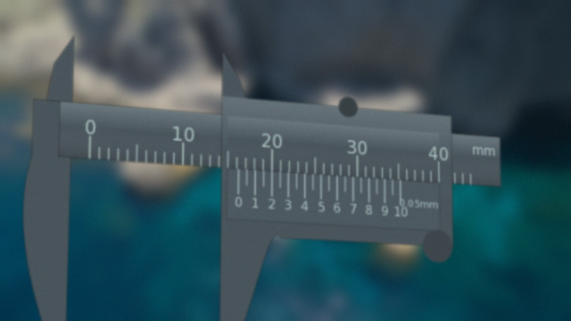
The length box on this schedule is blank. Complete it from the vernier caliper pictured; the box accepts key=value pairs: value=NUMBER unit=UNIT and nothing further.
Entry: value=16.2 unit=mm
